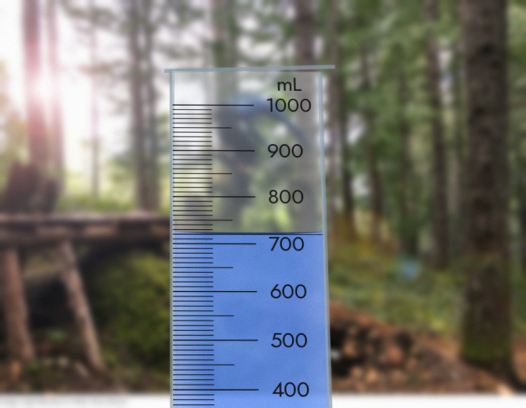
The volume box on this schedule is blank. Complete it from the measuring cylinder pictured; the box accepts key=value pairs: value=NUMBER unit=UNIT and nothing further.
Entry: value=720 unit=mL
